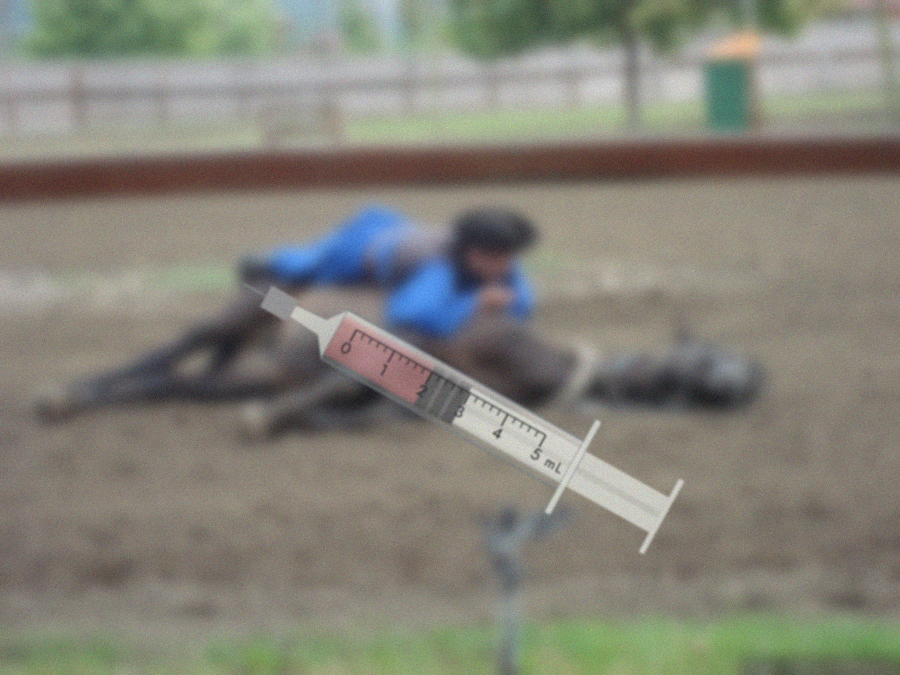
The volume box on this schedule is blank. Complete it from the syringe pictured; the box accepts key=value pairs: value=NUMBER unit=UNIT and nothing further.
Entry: value=2 unit=mL
